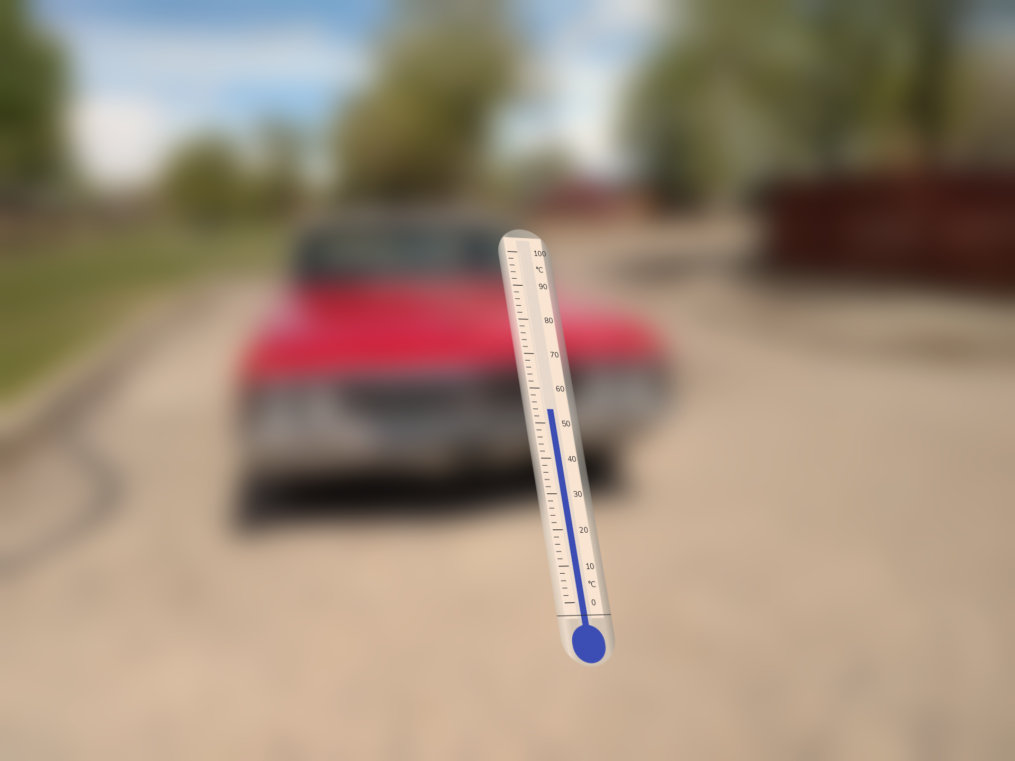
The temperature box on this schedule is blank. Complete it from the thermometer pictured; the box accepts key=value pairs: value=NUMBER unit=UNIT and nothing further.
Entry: value=54 unit=°C
